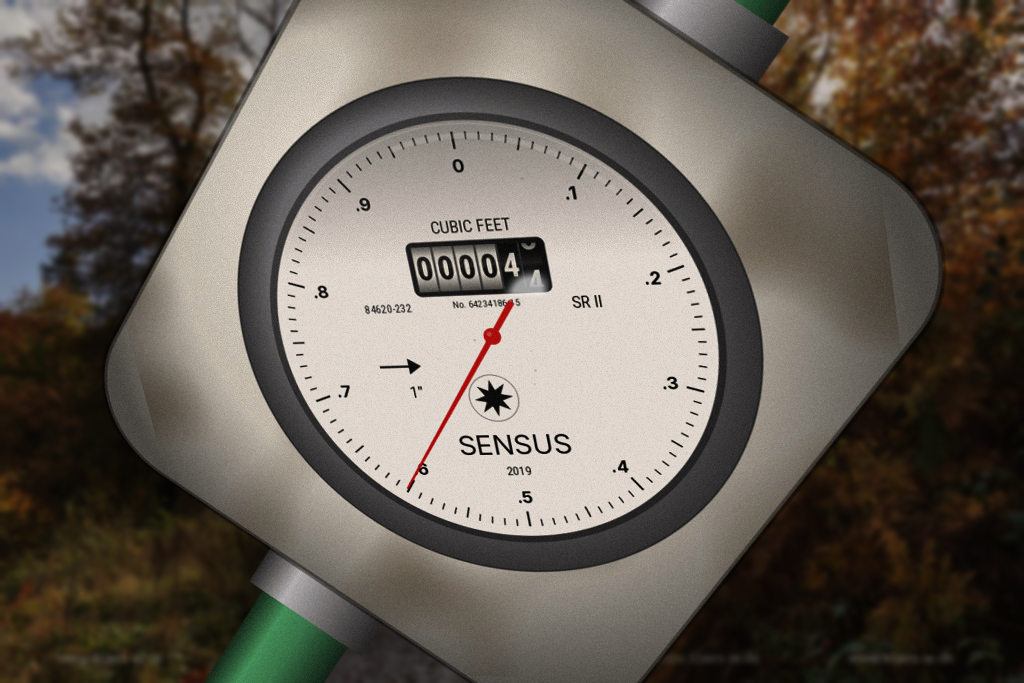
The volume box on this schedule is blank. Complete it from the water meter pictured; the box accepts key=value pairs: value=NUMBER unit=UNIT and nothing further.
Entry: value=43.60 unit=ft³
